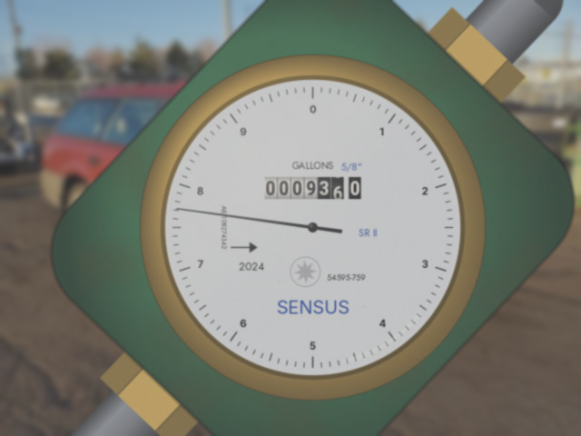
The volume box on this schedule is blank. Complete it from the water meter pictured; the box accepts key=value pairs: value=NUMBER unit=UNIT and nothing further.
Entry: value=9357.7 unit=gal
